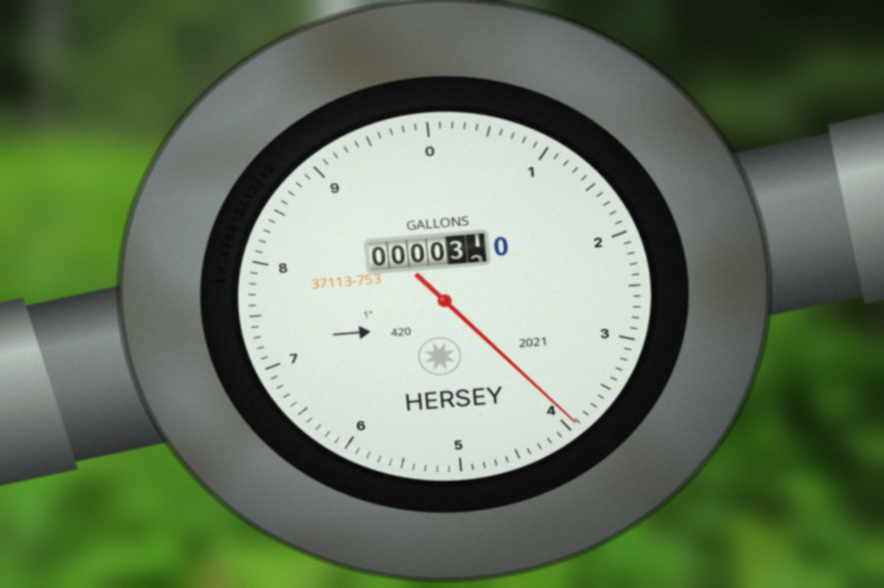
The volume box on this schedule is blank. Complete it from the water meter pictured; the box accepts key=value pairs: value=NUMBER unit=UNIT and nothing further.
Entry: value=313.9 unit=gal
